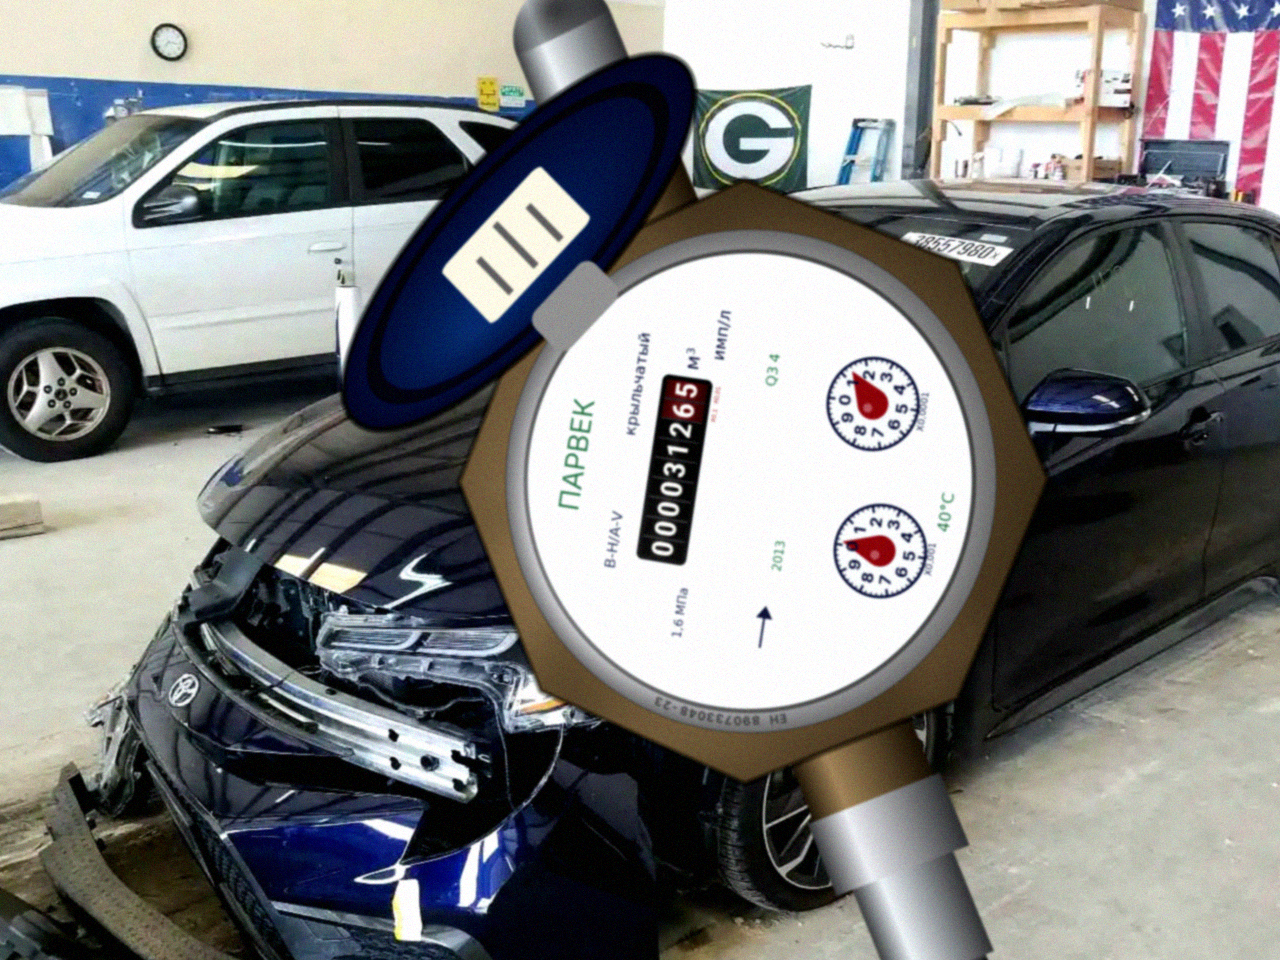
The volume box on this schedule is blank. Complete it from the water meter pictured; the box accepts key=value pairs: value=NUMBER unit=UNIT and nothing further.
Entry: value=312.6501 unit=m³
